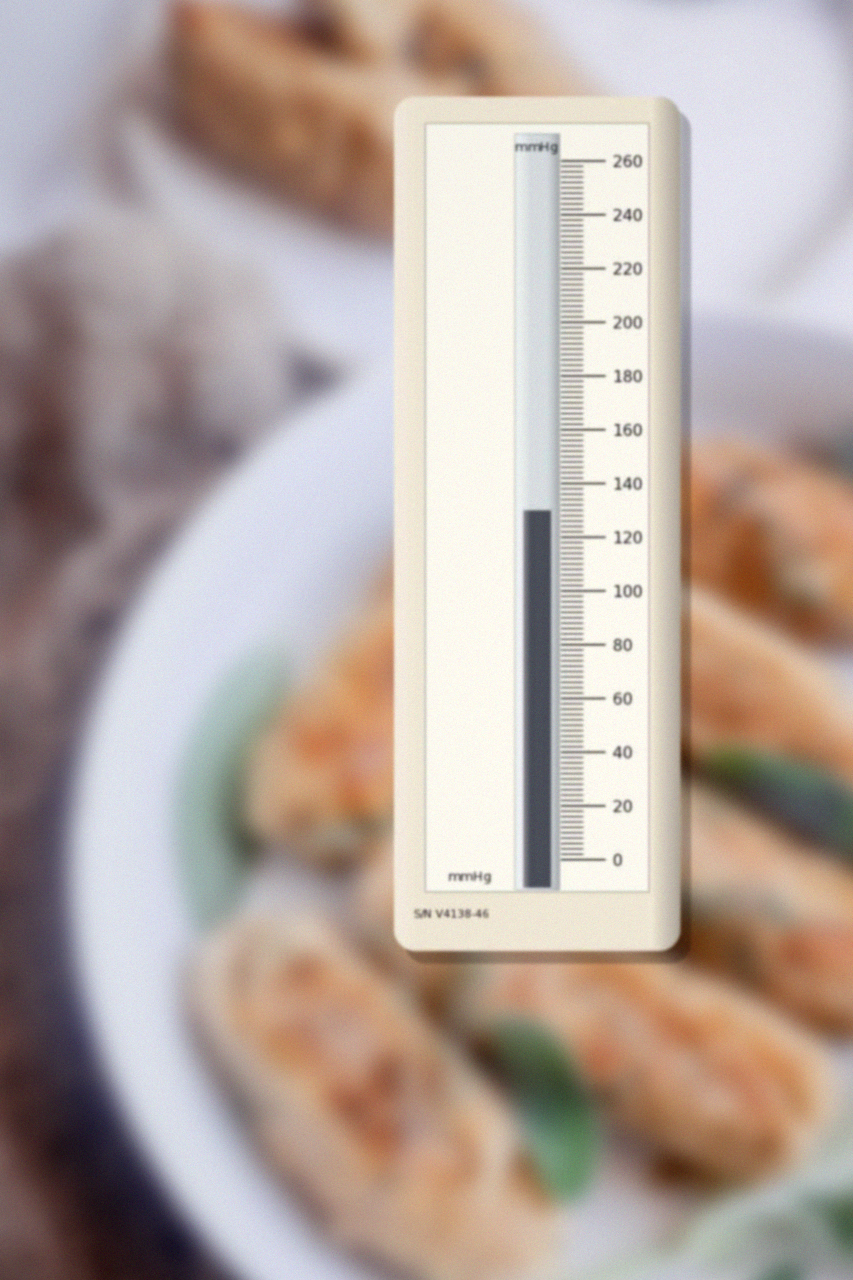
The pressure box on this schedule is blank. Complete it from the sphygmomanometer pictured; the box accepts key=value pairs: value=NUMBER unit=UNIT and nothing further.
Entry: value=130 unit=mmHg
